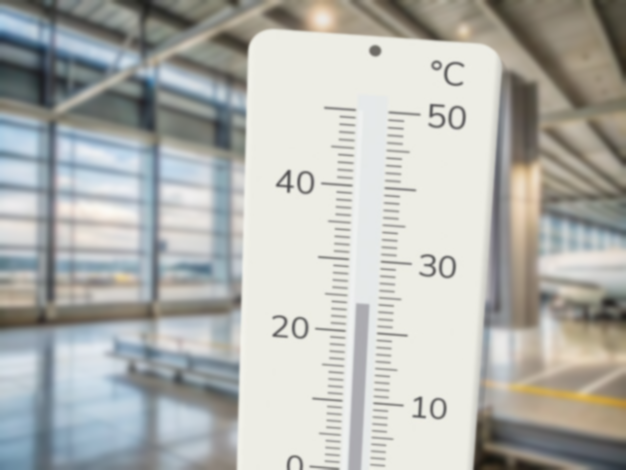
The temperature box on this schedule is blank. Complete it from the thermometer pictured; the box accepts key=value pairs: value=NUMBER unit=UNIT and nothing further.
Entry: value=24 unit=°C
